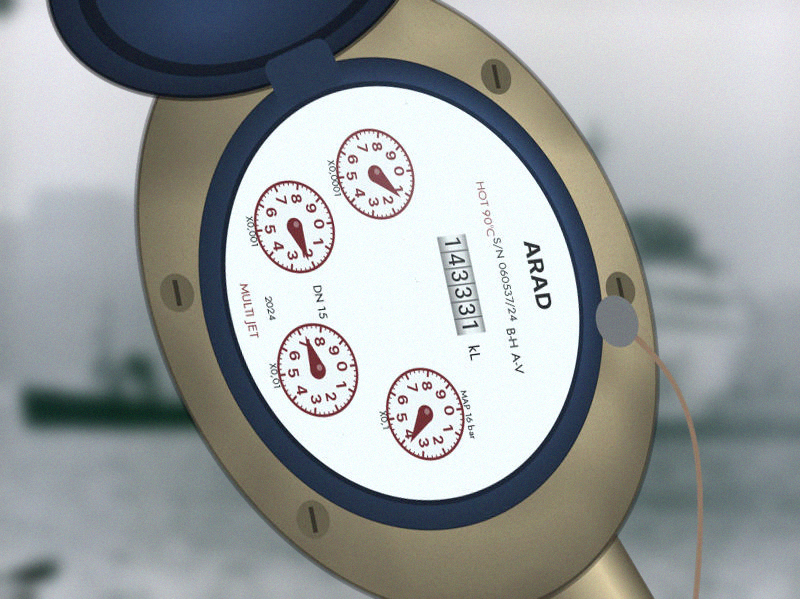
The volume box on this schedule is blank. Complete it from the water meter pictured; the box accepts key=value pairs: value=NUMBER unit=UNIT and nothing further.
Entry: value=143331.3721 unit=kL
